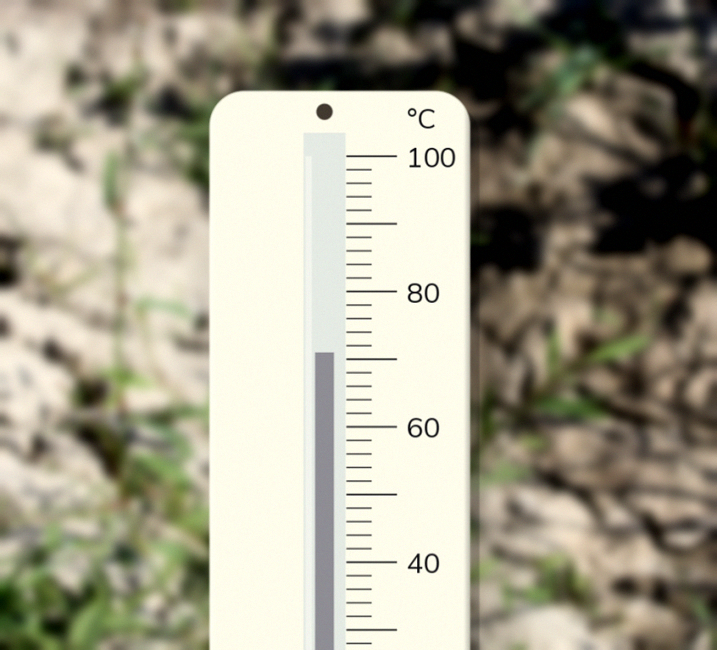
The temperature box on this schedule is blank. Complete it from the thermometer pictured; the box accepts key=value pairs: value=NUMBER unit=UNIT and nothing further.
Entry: value=71 unit=°C
